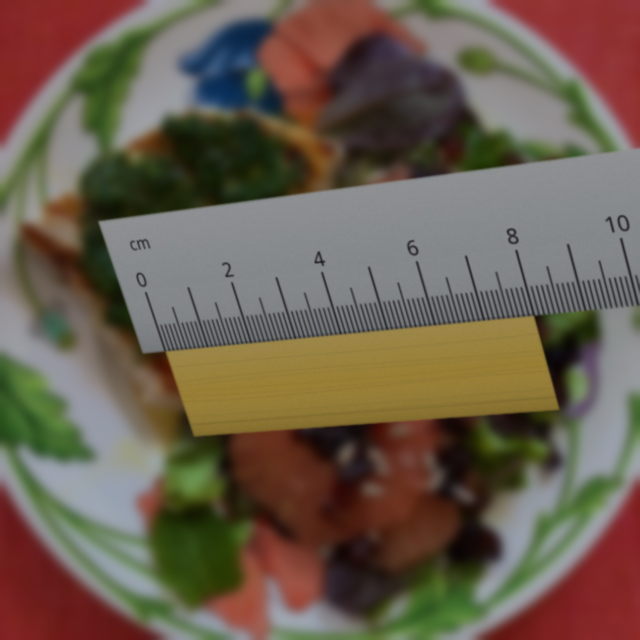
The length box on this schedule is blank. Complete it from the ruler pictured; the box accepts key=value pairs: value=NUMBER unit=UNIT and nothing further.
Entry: value=8 unit=cm
